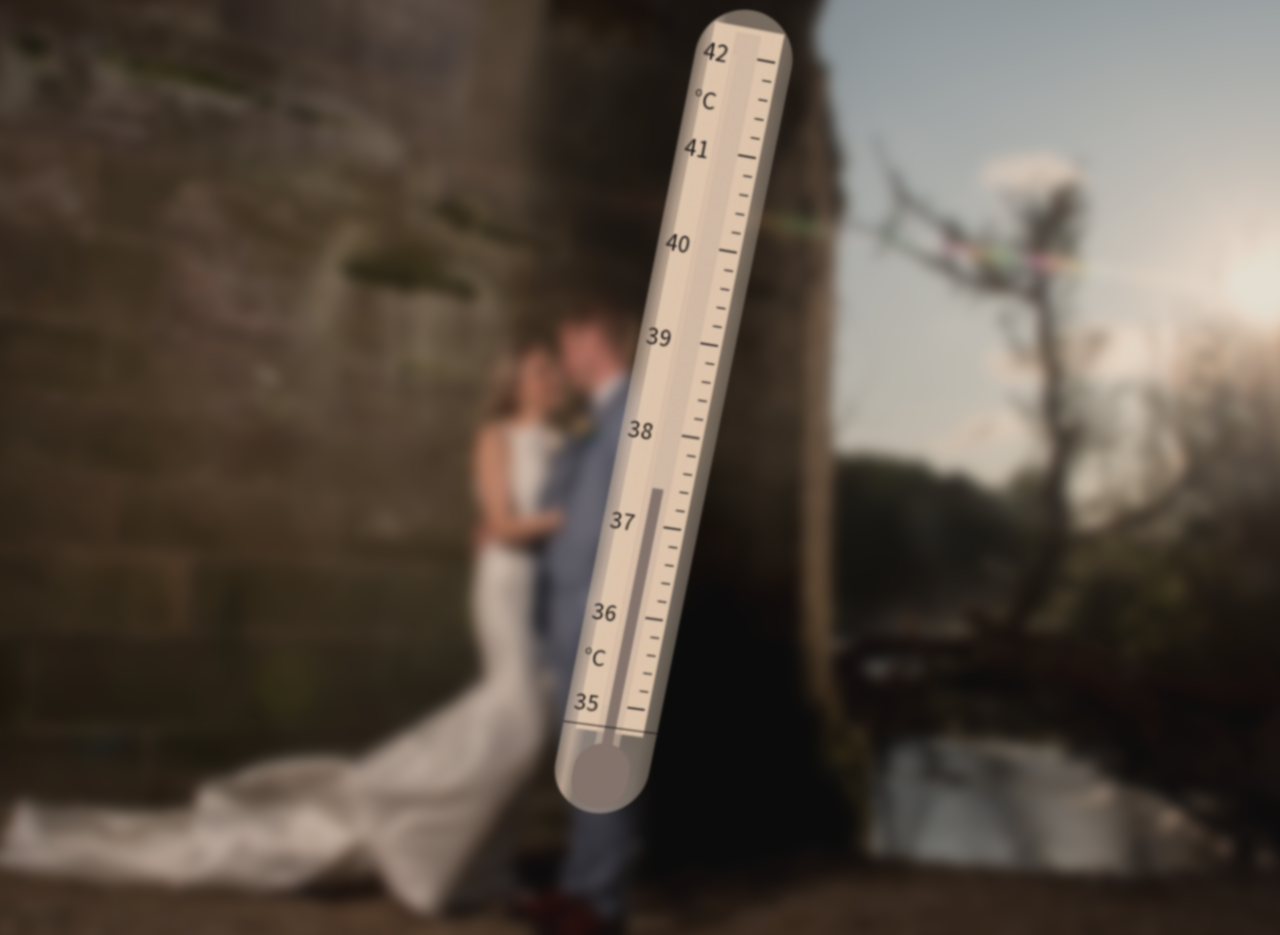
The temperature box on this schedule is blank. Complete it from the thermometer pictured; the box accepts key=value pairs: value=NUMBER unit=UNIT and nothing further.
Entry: value=37.4 unit=°C
